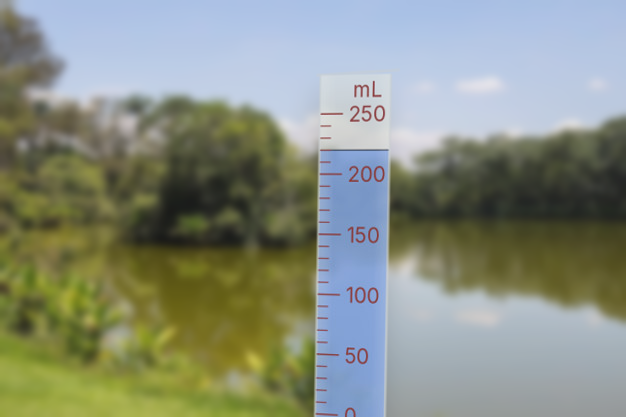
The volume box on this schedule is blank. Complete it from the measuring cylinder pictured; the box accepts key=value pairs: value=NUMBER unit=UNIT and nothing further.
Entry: value=220 unit=mL
